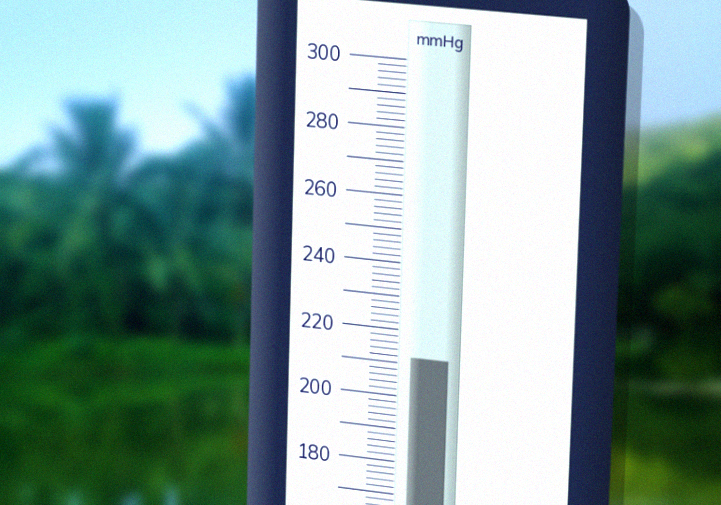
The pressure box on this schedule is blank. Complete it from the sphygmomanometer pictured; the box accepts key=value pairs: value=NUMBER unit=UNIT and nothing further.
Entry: value=212 unit=mmHg
